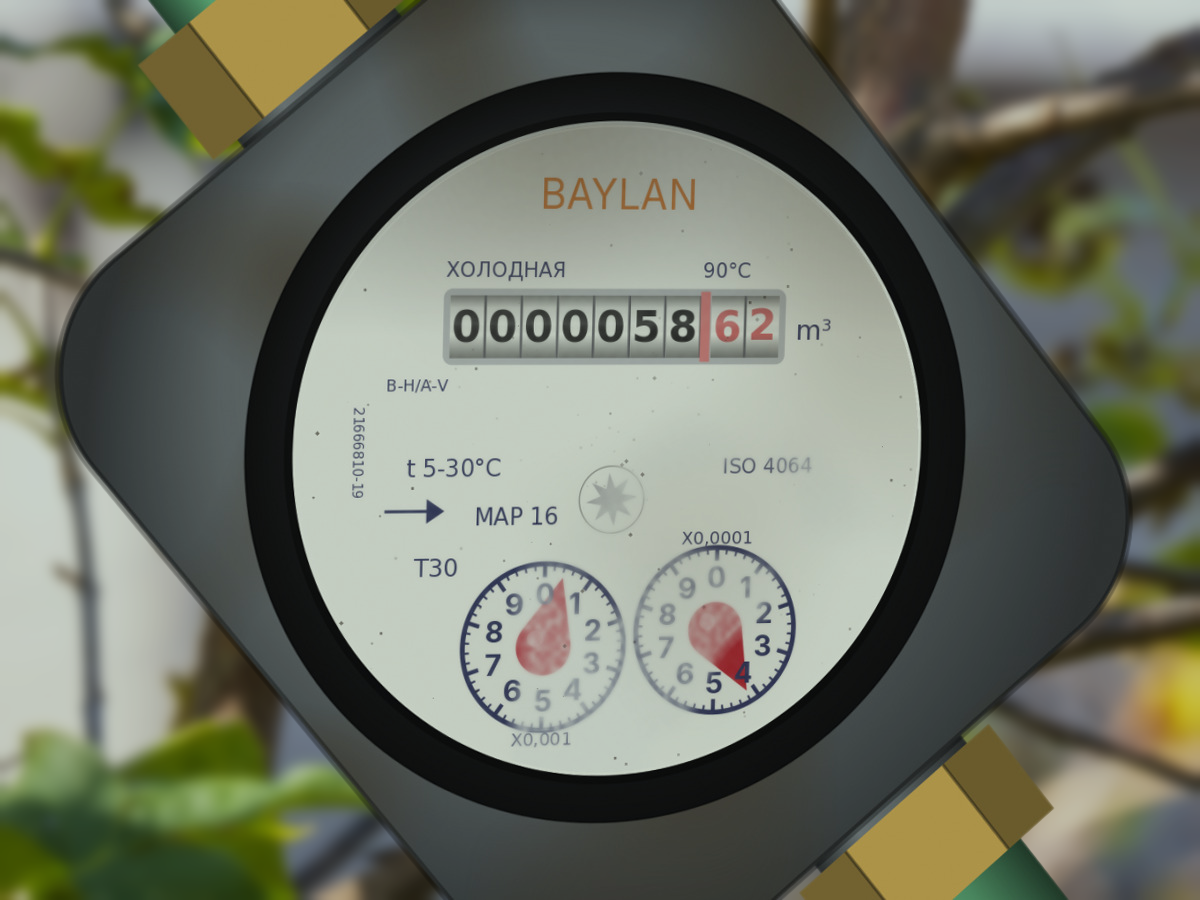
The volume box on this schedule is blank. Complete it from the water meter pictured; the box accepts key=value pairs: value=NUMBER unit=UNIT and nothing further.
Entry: value=58.6204 unit=m³
